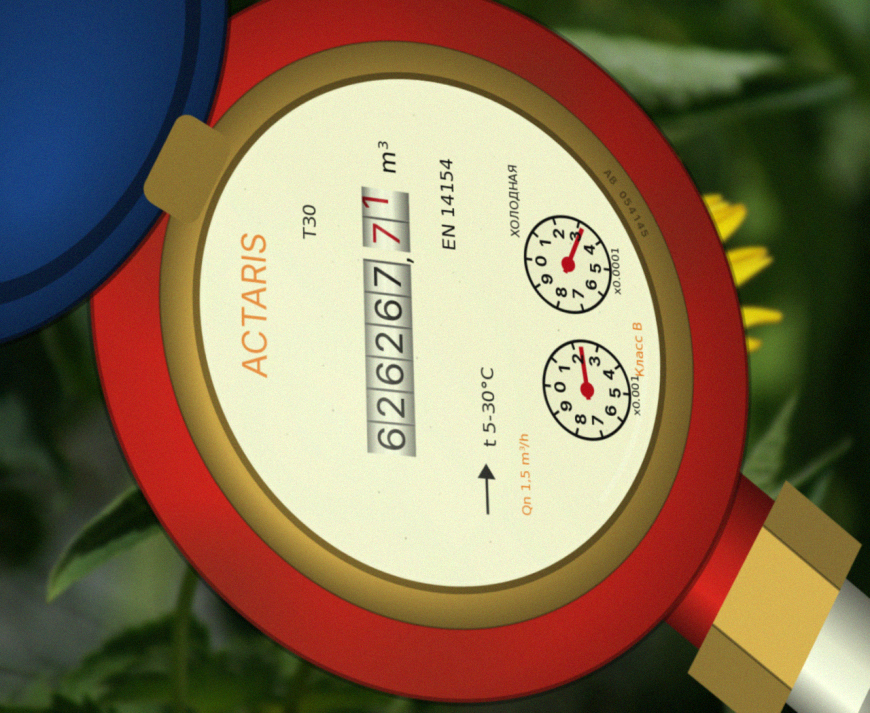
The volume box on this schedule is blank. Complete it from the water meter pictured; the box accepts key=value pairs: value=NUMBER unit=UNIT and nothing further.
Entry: value=626267.7123 unit=m³
